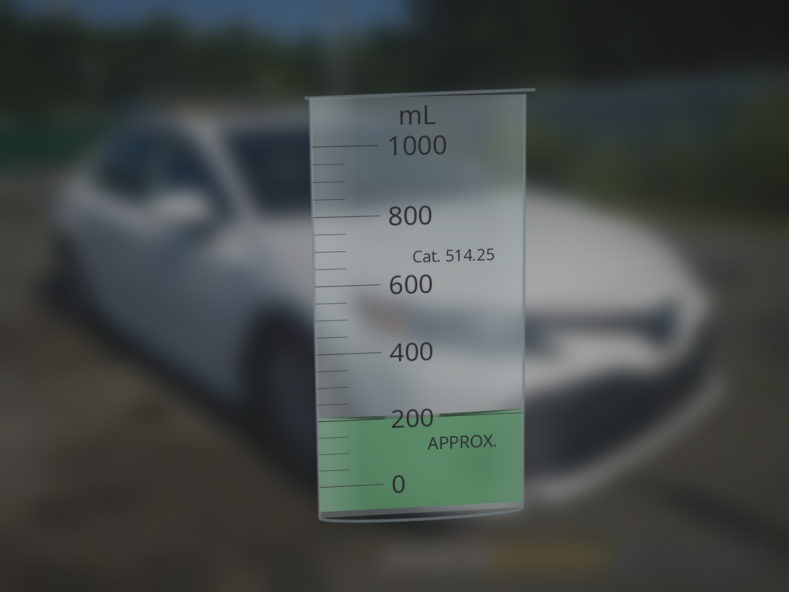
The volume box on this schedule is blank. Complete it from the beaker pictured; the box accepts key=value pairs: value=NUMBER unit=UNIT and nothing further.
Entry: value=200 unit=mL
